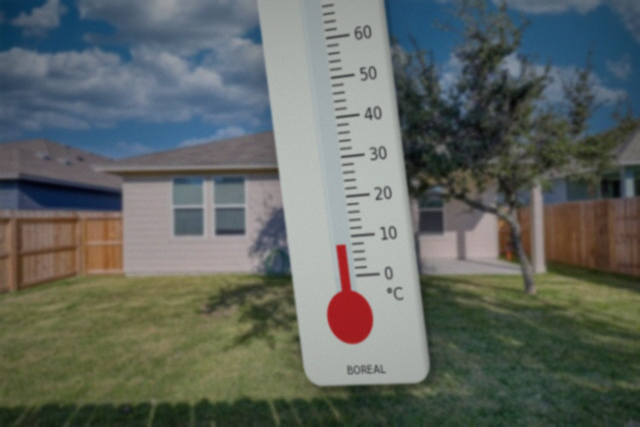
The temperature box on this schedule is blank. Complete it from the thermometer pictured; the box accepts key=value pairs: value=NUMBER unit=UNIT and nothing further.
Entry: value=8 unit=°C
